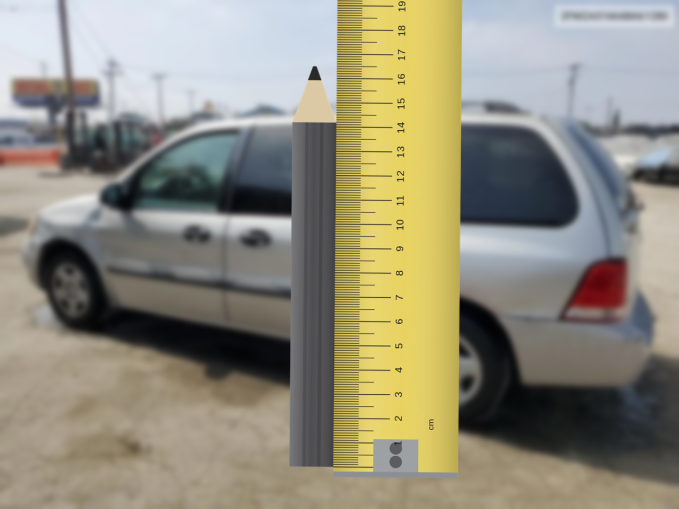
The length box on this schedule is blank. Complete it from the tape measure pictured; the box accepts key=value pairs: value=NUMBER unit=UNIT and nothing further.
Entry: value=16.5 unit=cm
